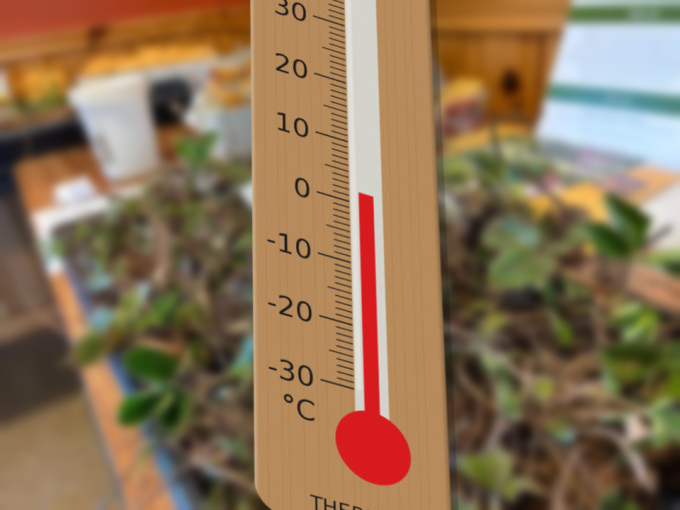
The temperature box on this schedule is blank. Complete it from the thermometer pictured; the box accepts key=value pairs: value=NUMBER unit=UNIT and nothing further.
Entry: value=2 unit=°C
